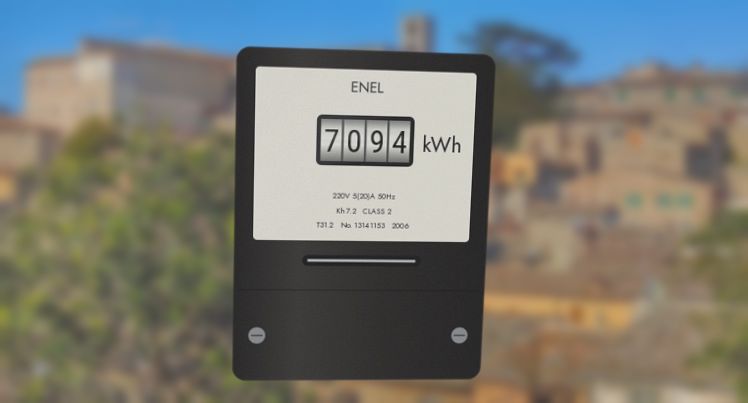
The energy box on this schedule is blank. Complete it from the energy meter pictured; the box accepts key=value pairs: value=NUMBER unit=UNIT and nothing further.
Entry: value=7094 unit=kWh
